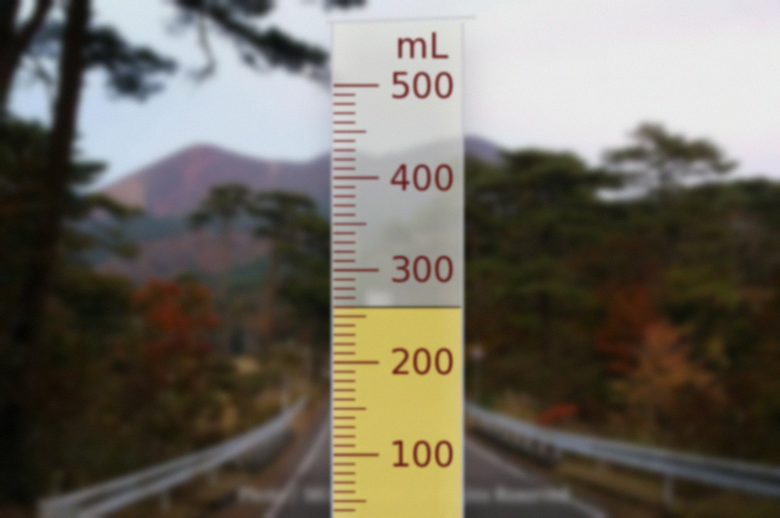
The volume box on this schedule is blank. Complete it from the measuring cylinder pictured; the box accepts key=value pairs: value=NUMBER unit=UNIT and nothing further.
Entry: value=260 unit=mL
